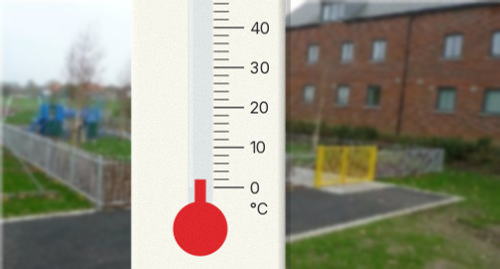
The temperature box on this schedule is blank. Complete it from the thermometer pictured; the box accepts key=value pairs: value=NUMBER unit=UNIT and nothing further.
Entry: value=2 unit=°C
